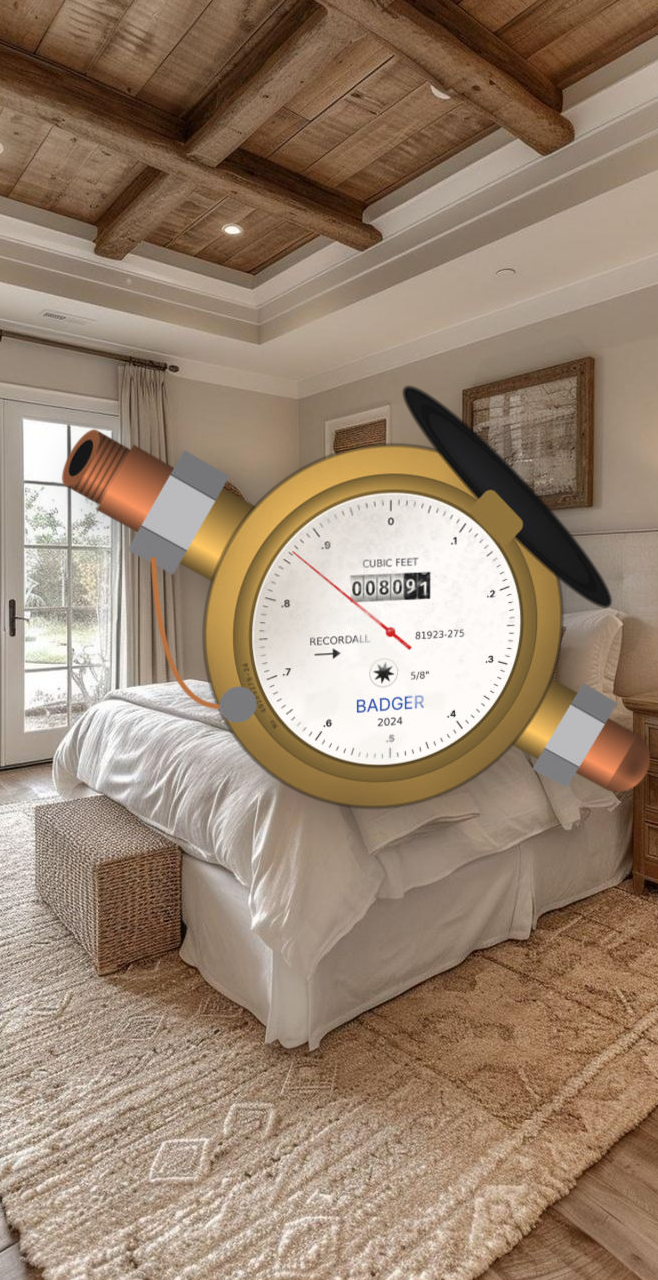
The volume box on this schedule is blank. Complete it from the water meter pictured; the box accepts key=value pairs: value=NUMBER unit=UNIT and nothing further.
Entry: value=8090.86 unit=ft³
